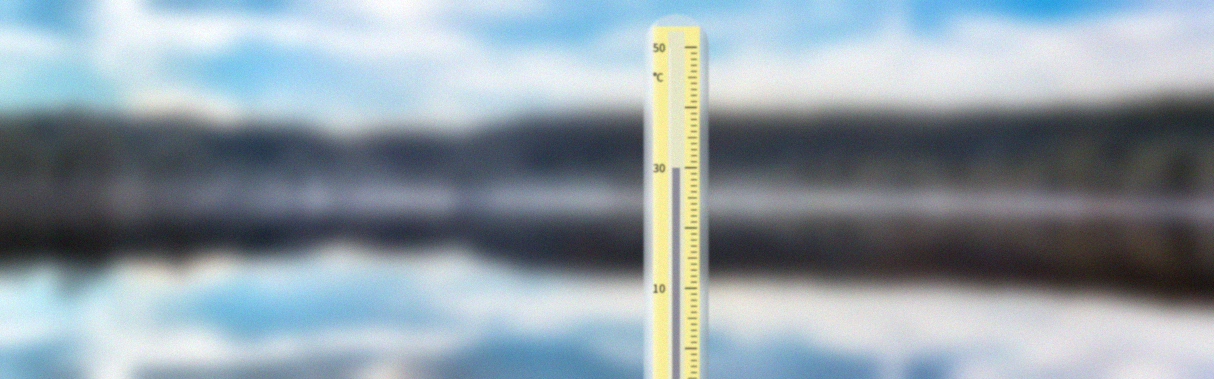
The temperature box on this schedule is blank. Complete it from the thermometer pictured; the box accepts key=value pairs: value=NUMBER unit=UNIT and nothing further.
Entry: value=30 unit=°C
